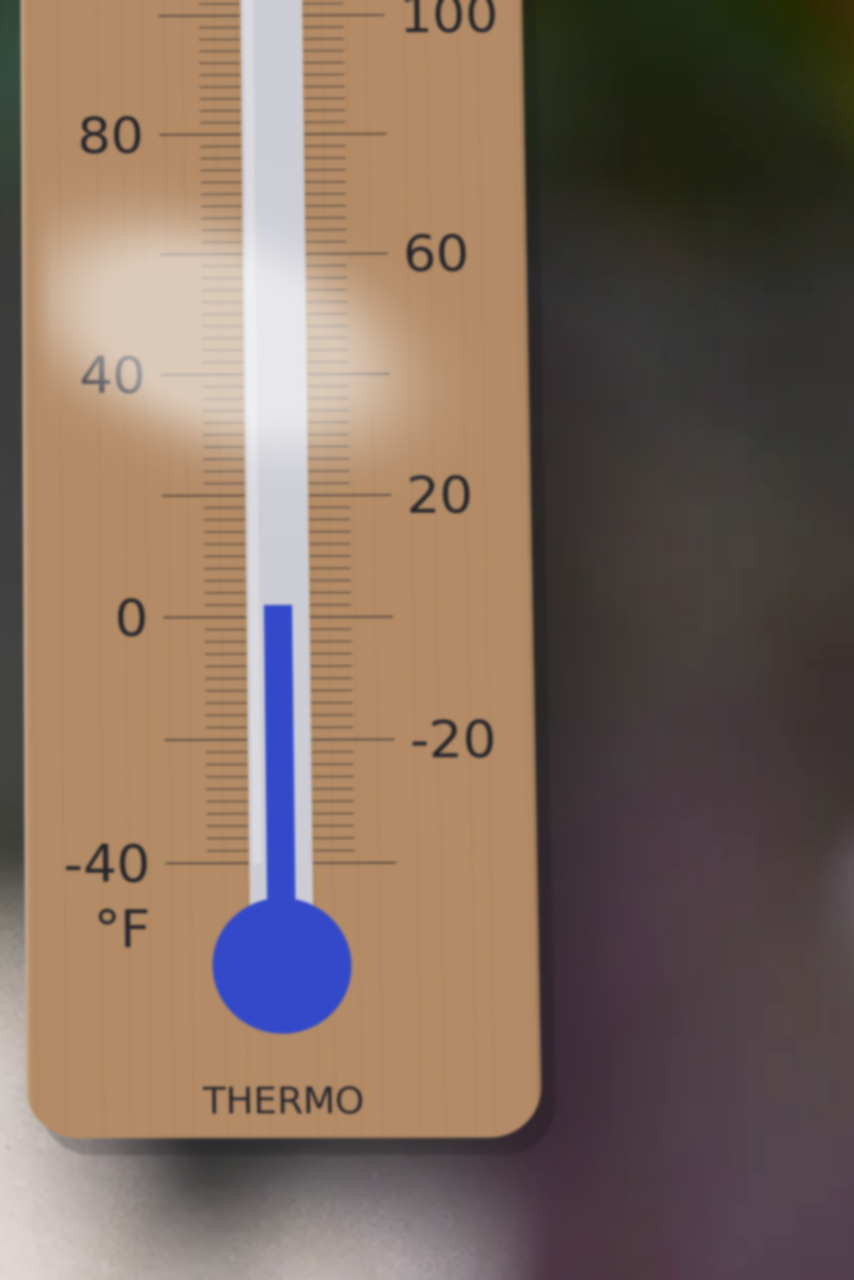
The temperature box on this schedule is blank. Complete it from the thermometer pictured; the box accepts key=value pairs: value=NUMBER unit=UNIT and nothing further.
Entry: value=2 unit=°F
